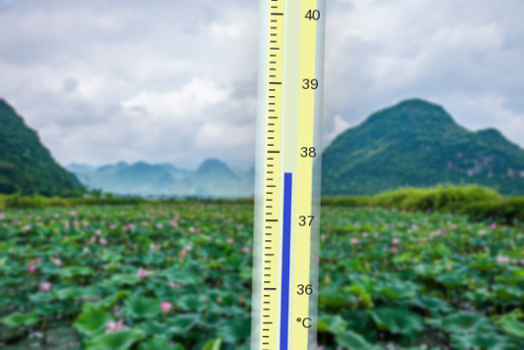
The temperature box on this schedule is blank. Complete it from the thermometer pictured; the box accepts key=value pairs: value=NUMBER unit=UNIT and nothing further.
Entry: value=37.7 unit=°C
